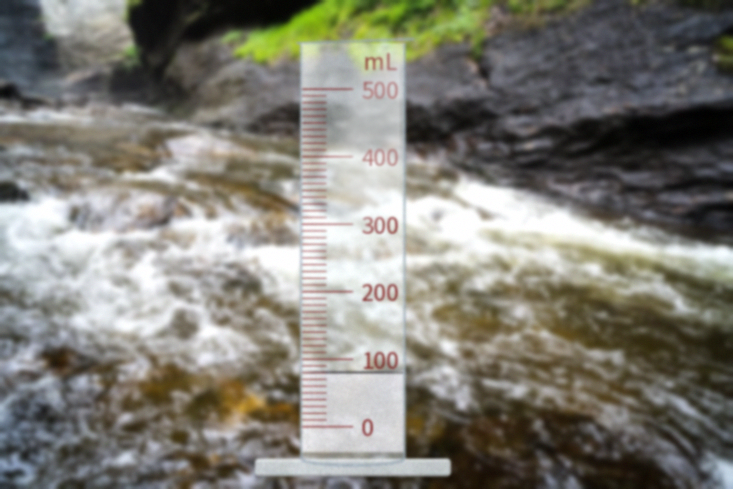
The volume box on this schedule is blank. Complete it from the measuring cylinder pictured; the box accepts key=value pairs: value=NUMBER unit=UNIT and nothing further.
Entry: value=80 unit=mL
